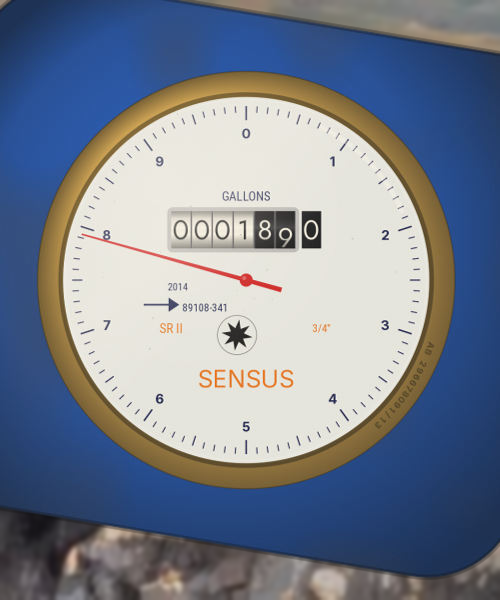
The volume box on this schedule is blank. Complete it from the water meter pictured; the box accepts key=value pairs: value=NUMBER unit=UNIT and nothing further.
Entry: value=1887.9 unit=gal
